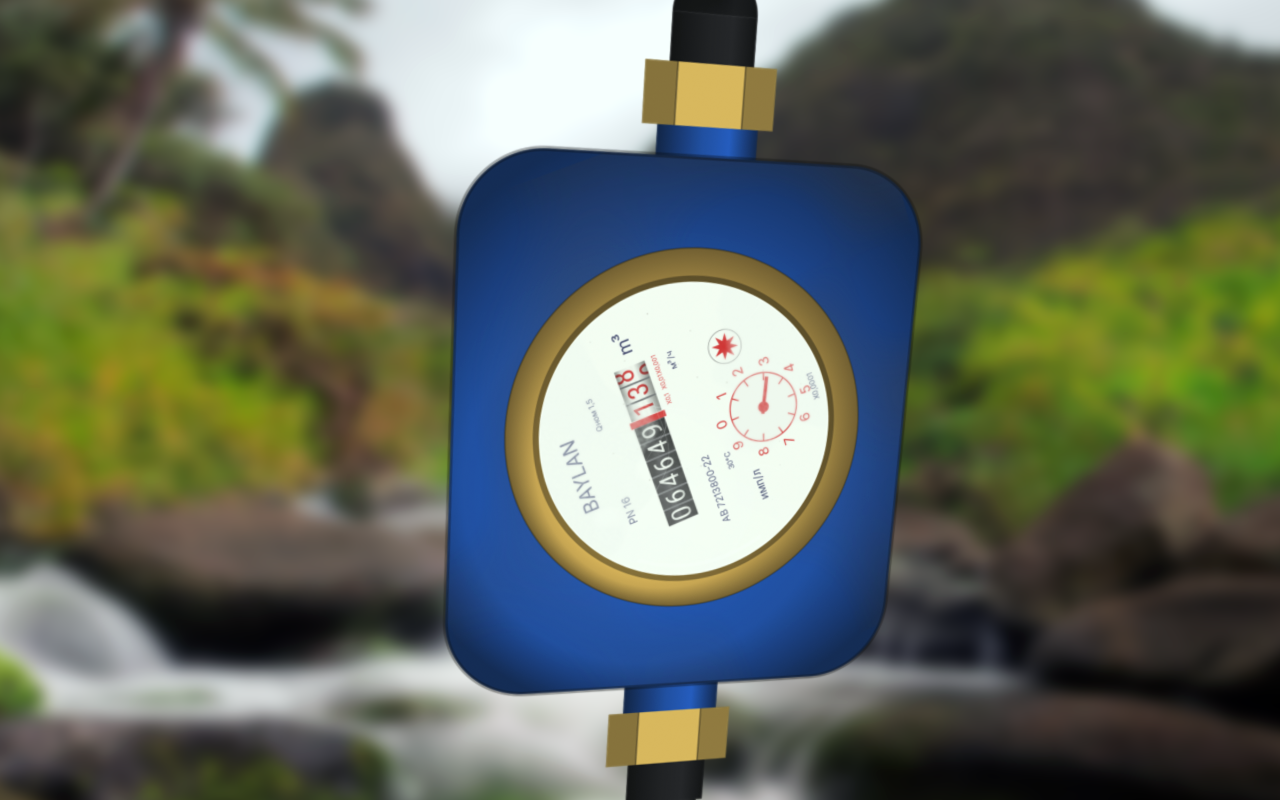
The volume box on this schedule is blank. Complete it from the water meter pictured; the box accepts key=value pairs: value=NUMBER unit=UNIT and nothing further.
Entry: value=64649.1383 unit=m³
